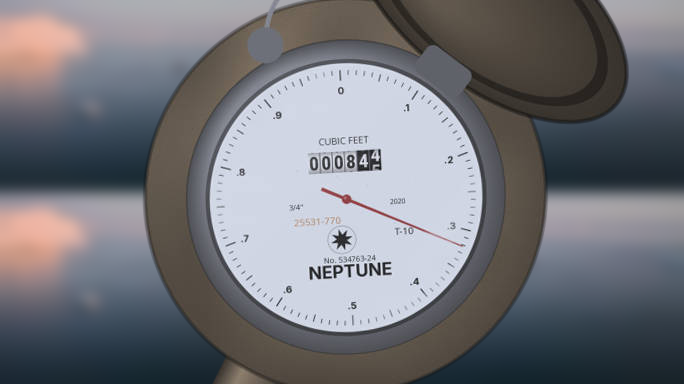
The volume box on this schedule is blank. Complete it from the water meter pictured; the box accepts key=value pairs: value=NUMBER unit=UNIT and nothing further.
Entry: value=844.32 unit=ft³
